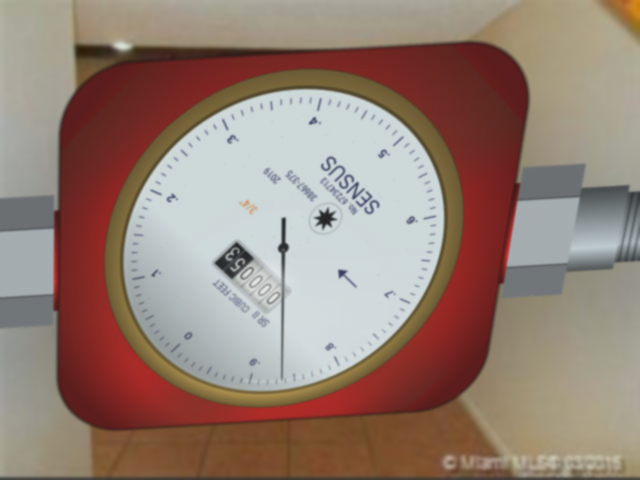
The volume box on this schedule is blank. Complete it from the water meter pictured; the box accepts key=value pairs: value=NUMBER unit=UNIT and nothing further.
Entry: value=52.86 unit=ft³
